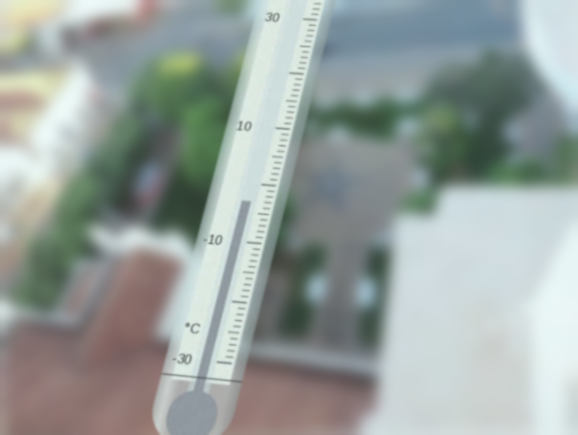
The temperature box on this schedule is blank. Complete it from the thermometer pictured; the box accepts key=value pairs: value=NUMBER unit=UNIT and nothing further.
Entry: value=-3 unit=°C
